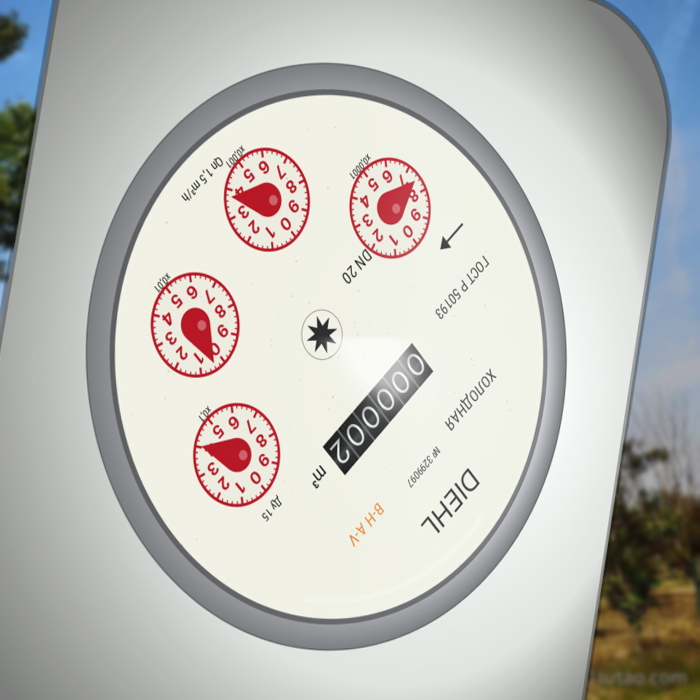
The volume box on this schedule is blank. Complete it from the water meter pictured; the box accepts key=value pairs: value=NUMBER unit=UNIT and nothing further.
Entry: value=2.4037 unit=m³
